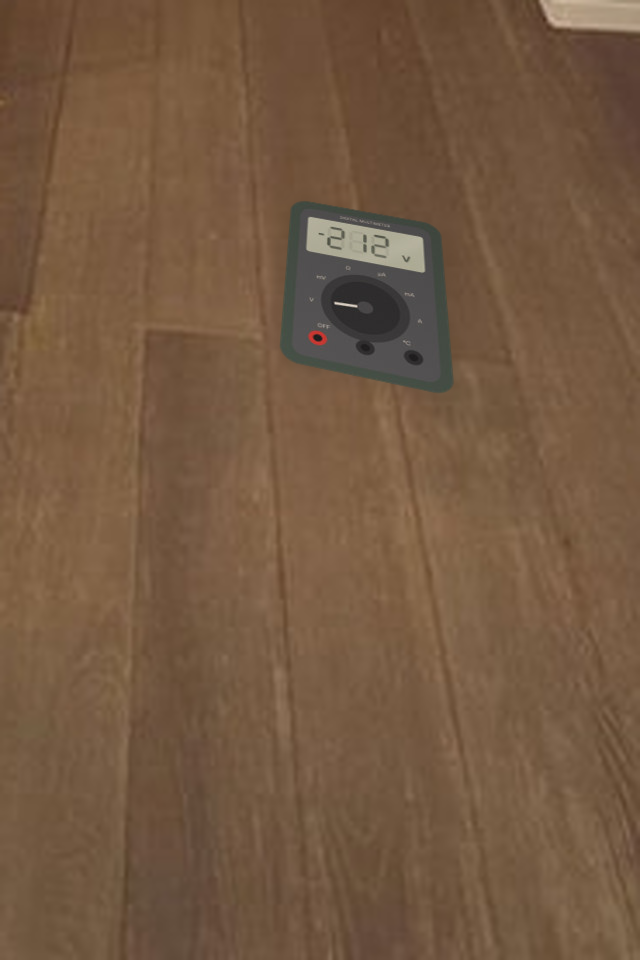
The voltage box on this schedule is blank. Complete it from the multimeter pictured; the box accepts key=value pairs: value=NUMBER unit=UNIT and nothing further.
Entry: value=-212 unit=V
